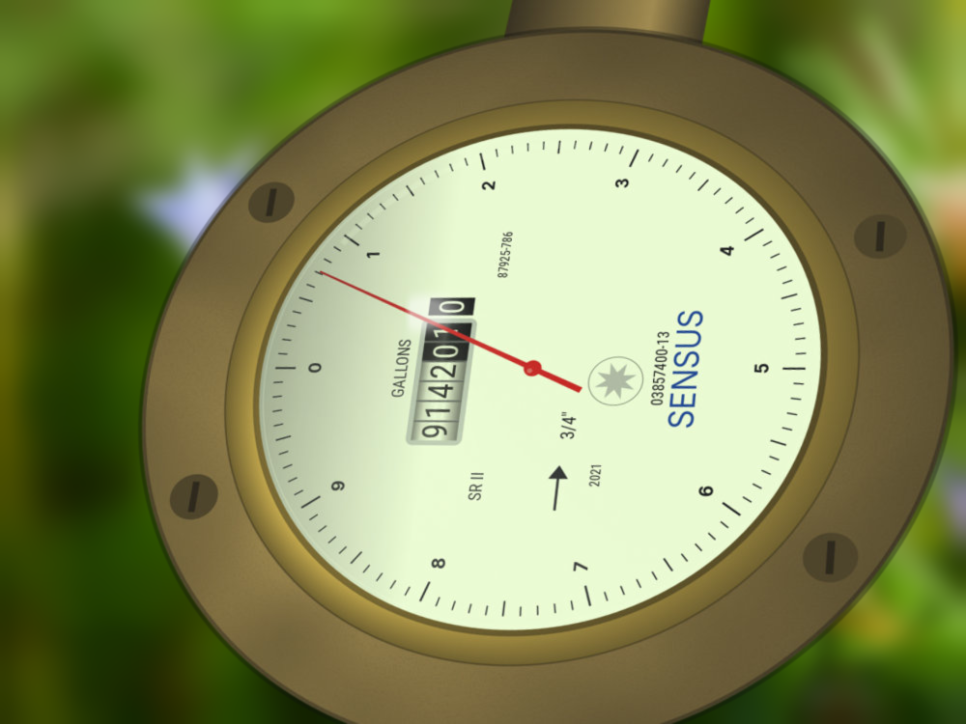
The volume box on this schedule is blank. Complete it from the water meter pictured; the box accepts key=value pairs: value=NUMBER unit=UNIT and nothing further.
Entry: value=9142010.7 unit=gal
